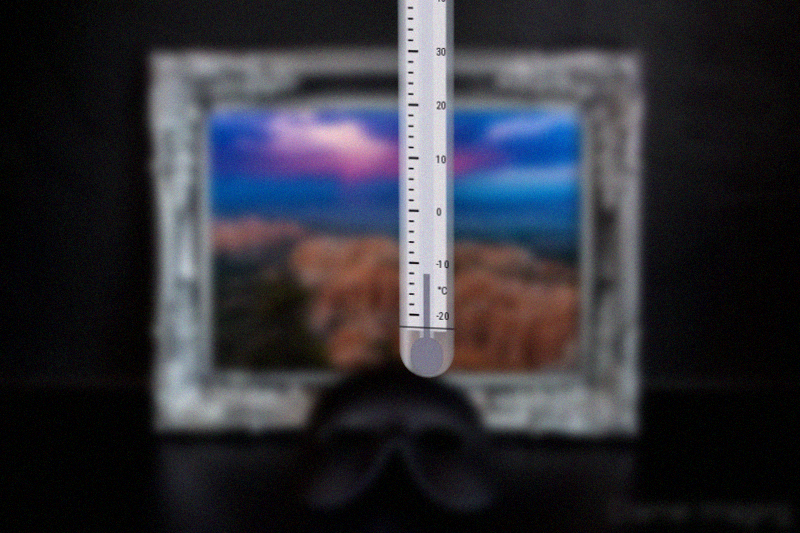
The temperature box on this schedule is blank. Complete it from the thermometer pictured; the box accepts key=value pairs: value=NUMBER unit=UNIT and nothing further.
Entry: value=-12 unit=°C
